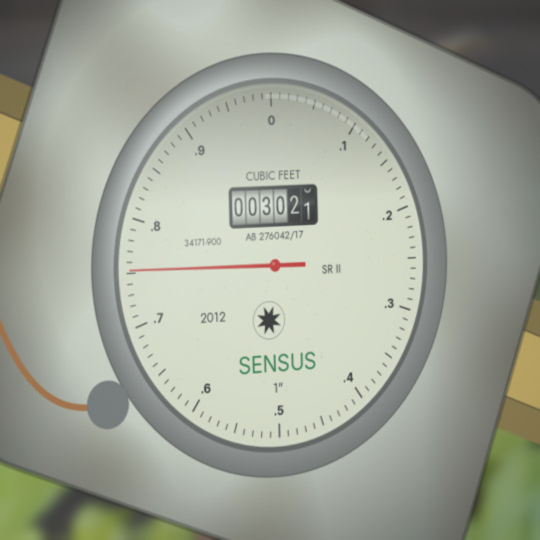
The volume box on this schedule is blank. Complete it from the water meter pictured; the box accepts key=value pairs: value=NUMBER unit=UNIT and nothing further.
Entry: value=3020.75 unit=ft³
